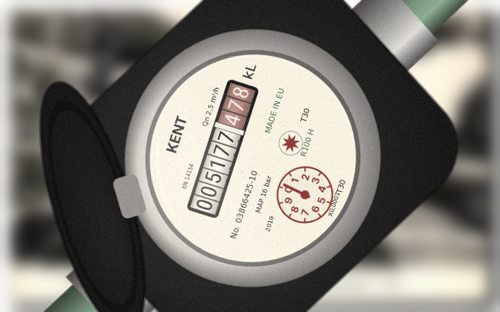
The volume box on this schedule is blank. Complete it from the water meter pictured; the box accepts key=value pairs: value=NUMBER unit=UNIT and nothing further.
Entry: value=5177.4780 unit=kL
